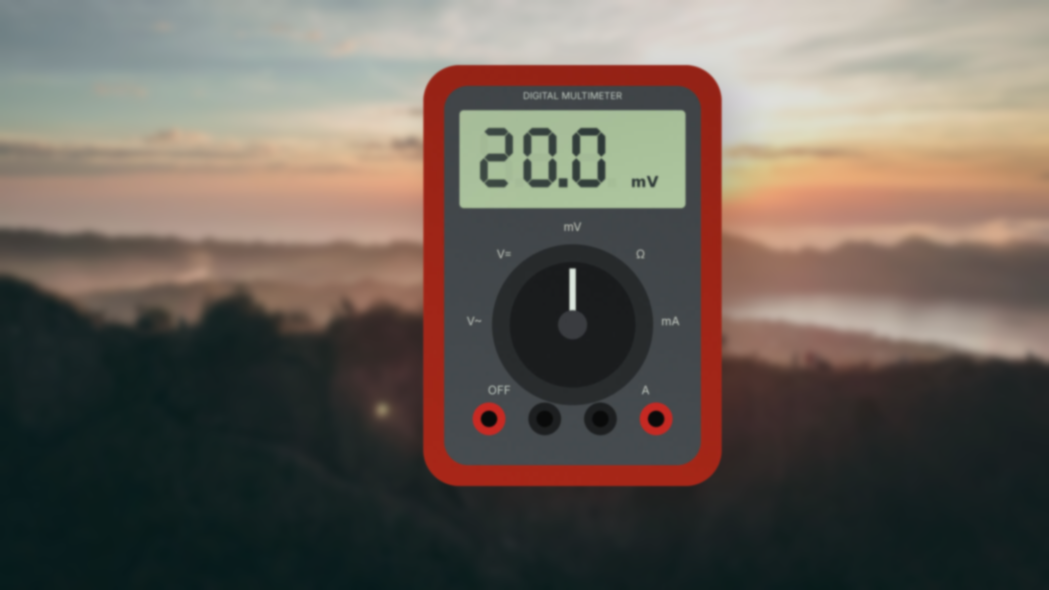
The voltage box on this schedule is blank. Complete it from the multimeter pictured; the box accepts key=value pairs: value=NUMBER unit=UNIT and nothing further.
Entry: value=20.0 unit=mV
